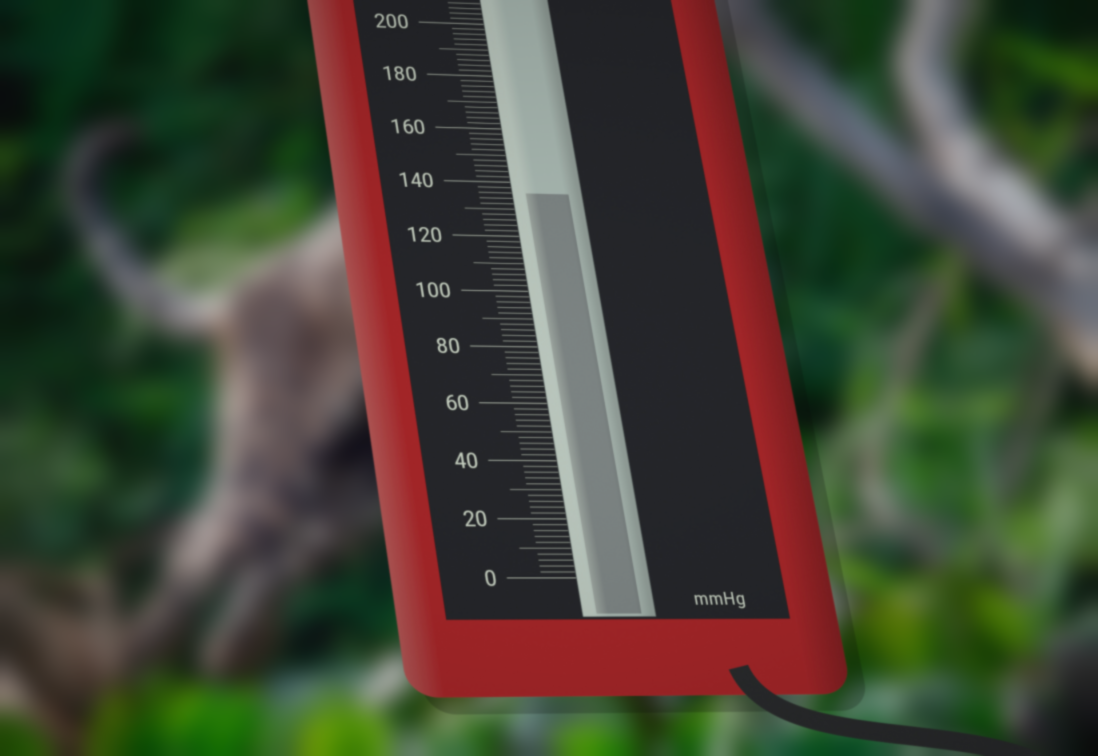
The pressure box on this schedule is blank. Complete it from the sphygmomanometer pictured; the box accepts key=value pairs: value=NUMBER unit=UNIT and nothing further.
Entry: value=136 unit=mmHg
